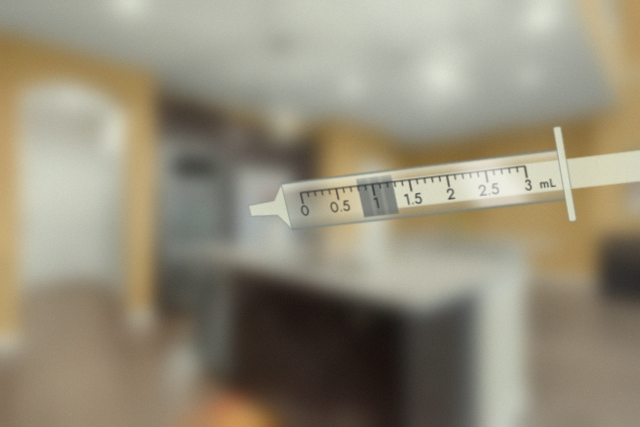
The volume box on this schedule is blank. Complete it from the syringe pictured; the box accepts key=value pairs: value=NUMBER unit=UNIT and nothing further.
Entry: value=0.8 unit=mL
